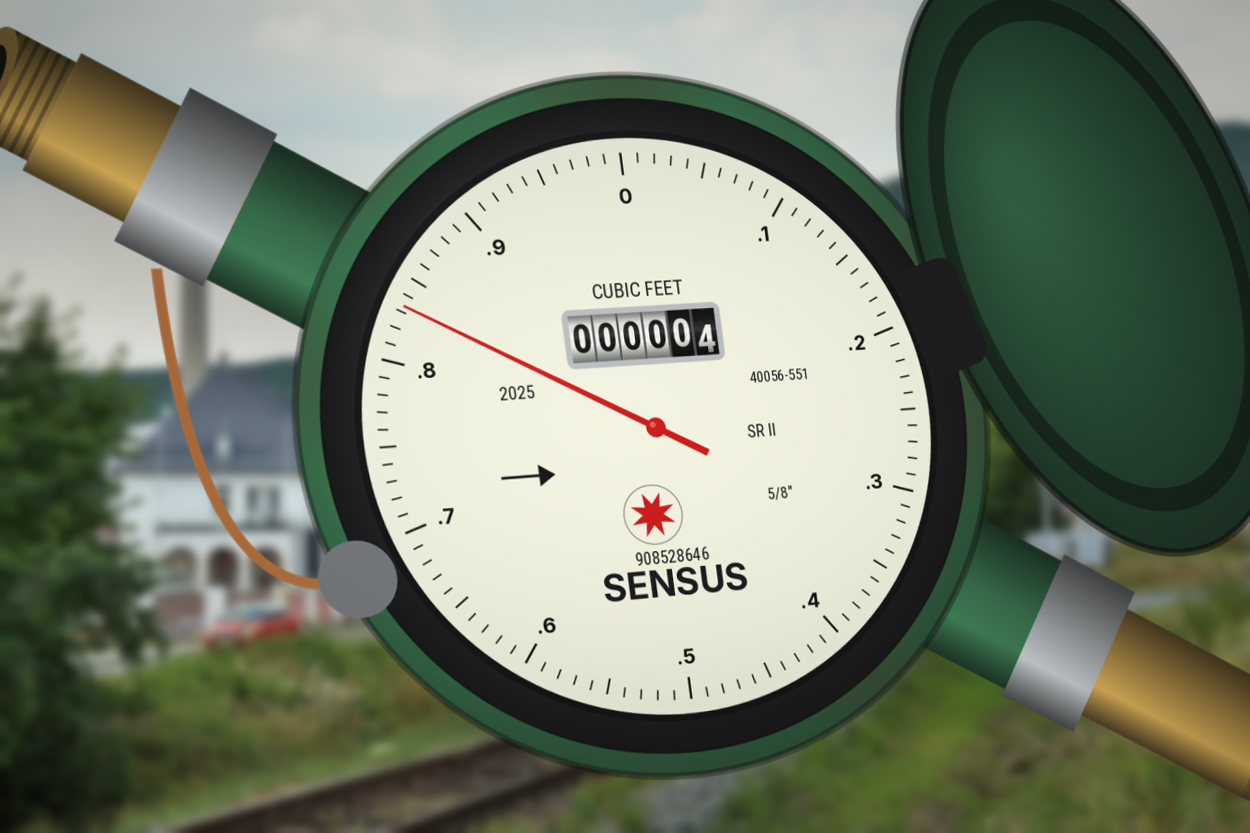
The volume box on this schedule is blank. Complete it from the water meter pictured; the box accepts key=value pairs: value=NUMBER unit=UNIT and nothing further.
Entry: value=3.83 unit=ft³
